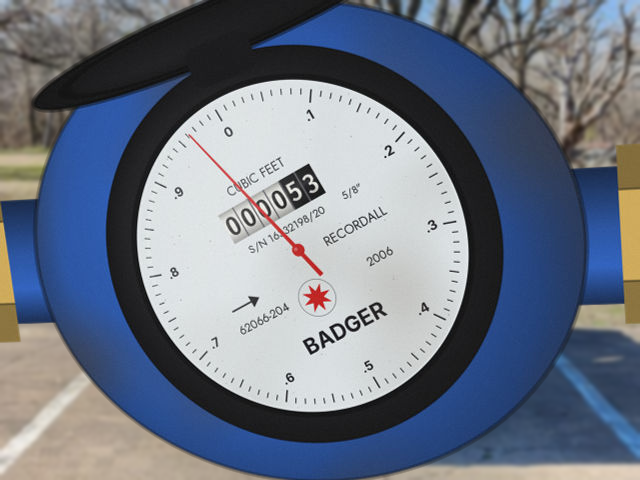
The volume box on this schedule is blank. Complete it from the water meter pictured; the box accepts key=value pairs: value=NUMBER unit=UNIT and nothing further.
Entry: value=52.96 unit=ft³
